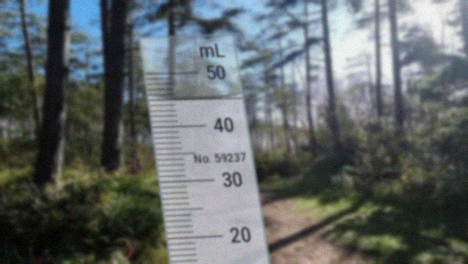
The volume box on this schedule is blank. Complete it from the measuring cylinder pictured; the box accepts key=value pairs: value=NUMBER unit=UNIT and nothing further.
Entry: value=45 unit=mL
